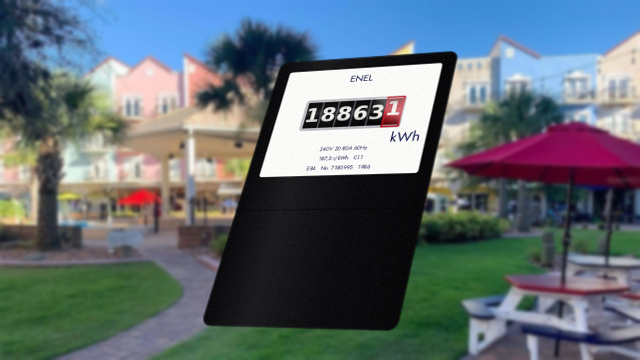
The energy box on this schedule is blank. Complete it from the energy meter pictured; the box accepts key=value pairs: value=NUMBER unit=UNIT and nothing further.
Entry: value=18863.1 unit=kWh
